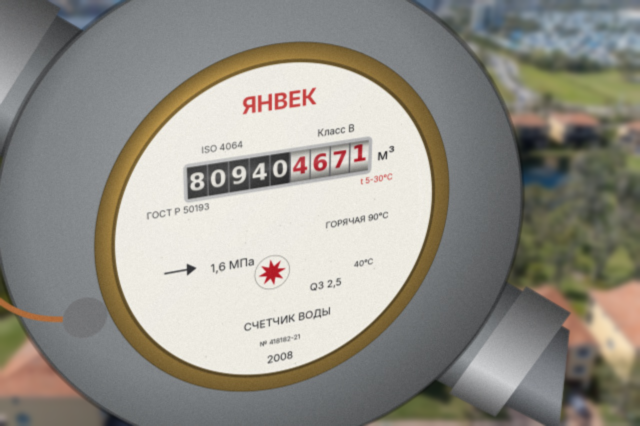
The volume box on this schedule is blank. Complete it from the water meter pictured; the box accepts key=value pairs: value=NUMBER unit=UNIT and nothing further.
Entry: value=80940.4671 unit=m³
